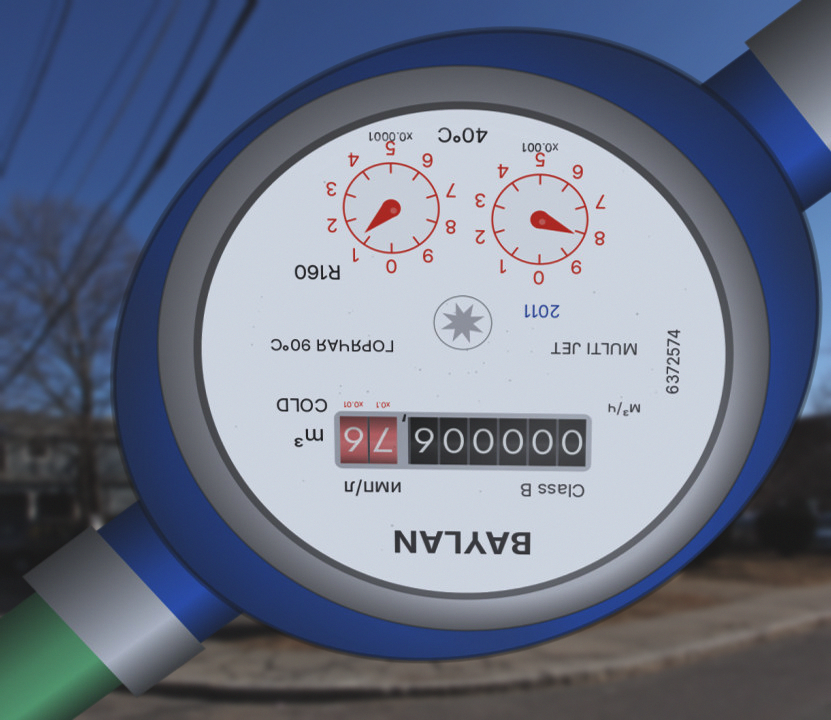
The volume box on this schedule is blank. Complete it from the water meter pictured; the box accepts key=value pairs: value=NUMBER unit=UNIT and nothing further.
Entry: value=6.7681 unit=m³
